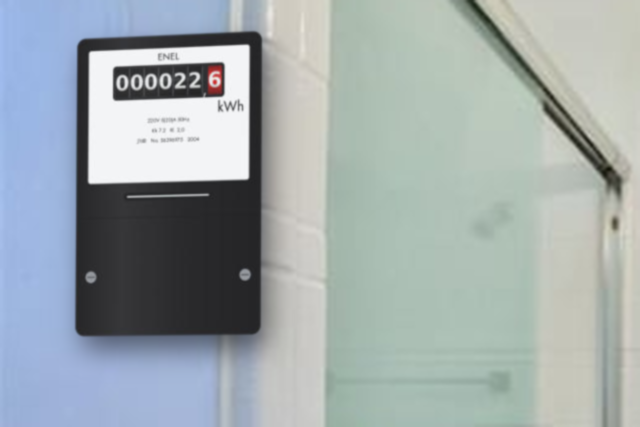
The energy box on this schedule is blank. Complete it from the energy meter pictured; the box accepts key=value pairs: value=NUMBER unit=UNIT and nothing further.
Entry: value=22.6 unit=kWh
